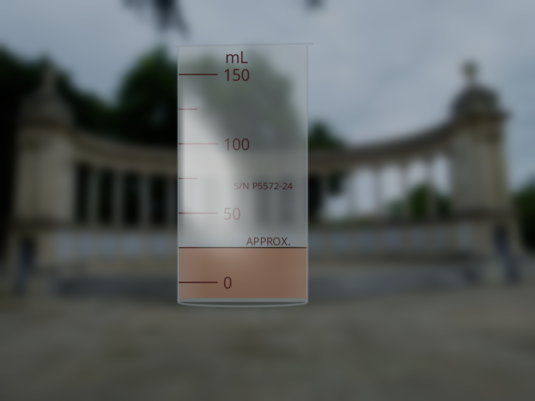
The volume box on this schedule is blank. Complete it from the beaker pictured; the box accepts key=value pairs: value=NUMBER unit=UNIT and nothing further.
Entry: value=25 unit=mL
